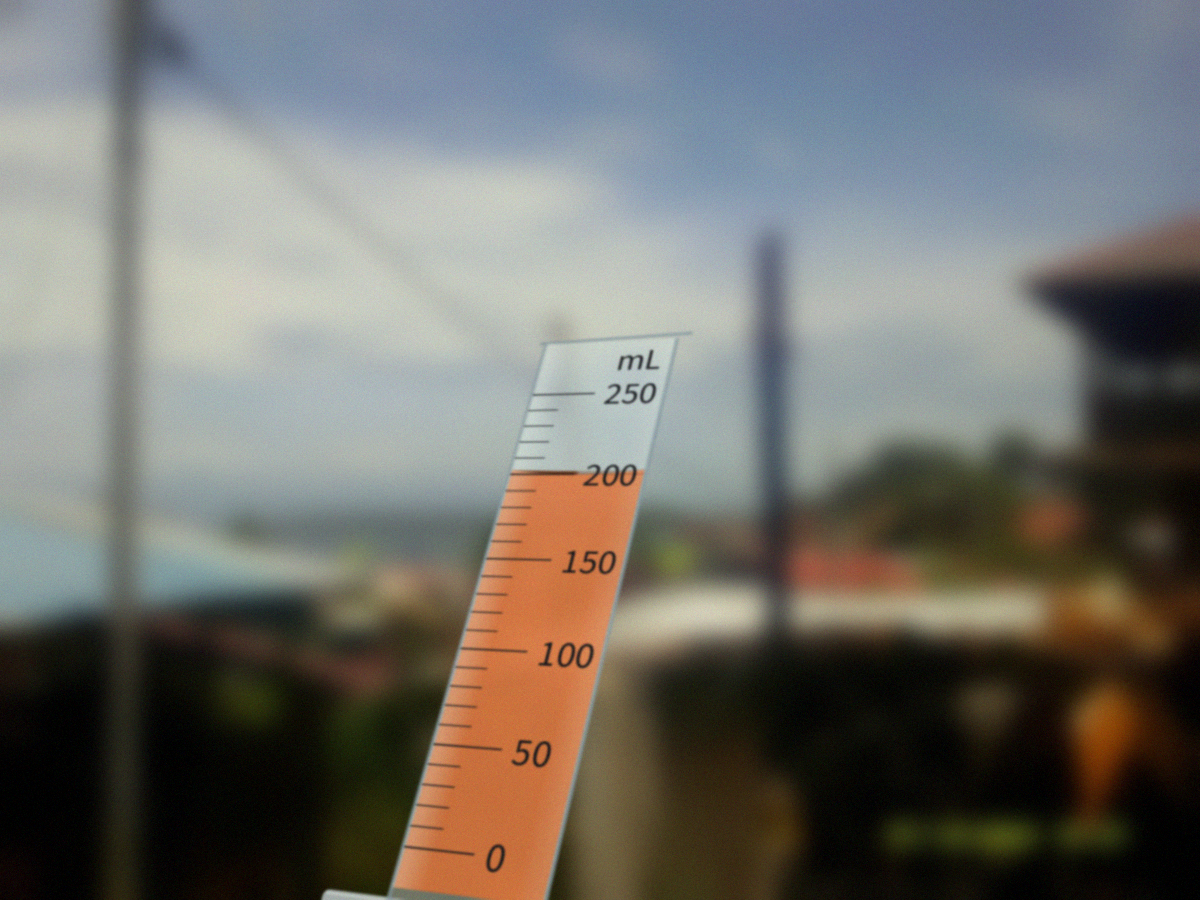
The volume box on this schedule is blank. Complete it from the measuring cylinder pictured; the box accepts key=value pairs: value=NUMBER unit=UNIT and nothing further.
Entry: value=200 unit=mL
